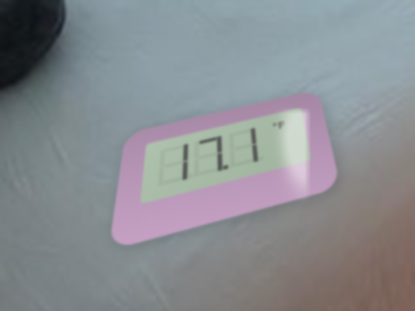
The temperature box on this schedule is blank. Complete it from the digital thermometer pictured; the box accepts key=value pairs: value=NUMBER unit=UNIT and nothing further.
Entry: value=17.1 unit=°F
